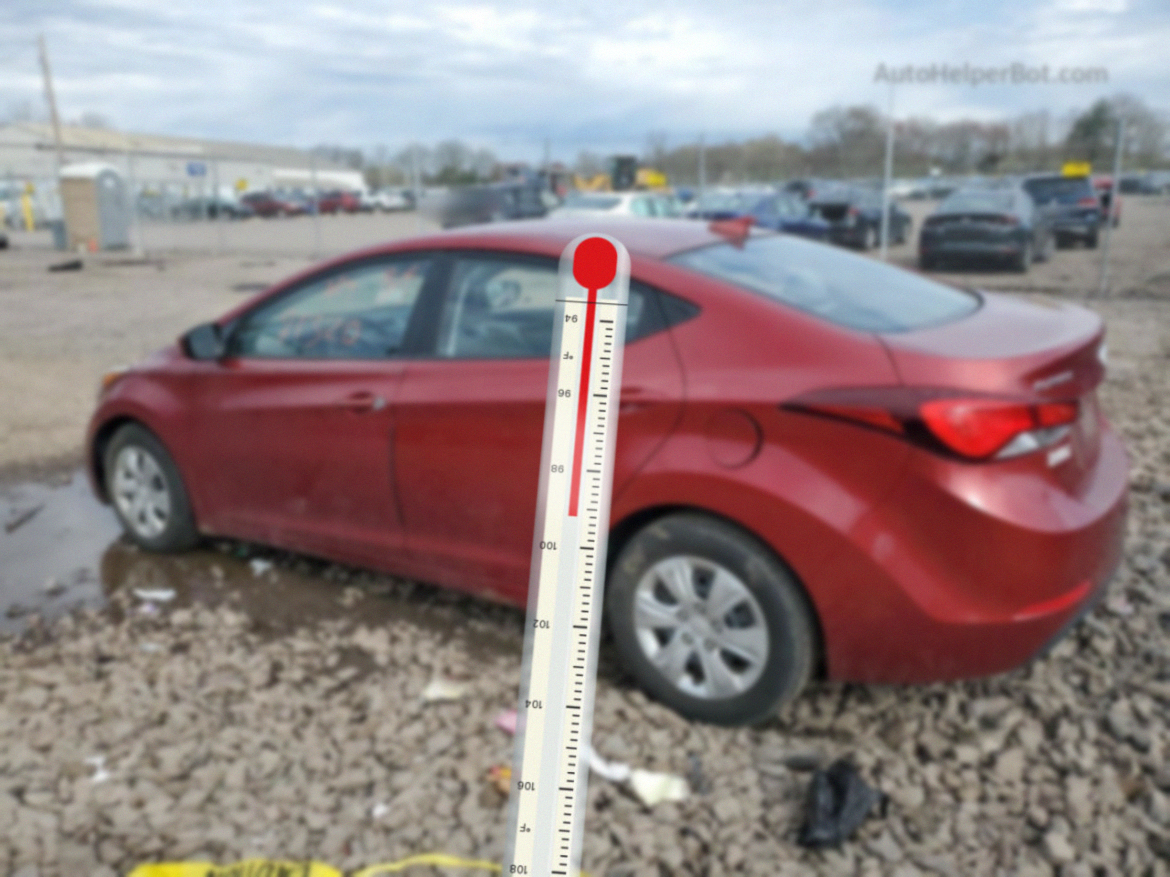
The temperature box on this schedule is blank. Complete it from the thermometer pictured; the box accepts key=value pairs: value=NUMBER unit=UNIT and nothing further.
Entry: value=99.2 unit=°F
